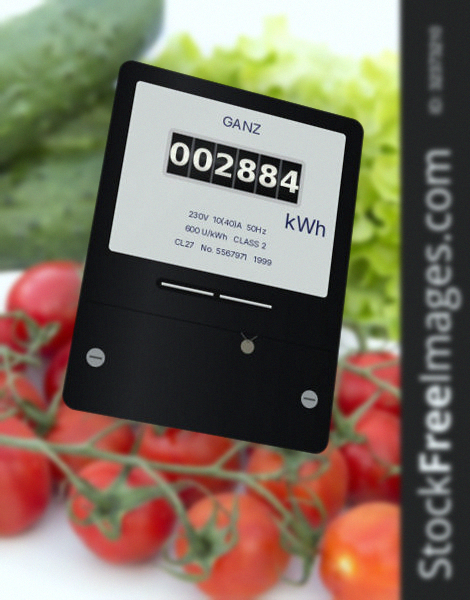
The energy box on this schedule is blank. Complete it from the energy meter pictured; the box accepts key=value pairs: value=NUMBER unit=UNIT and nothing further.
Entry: value=2884 unit=kWh
